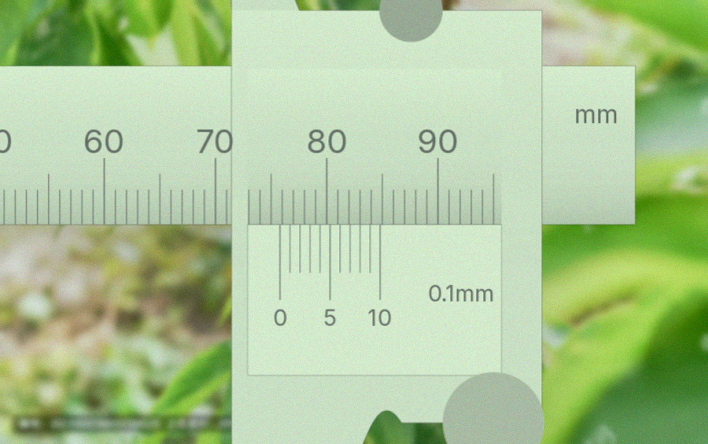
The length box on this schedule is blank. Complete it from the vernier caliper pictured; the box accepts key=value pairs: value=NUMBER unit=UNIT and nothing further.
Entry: value=75.8 unit=mm
